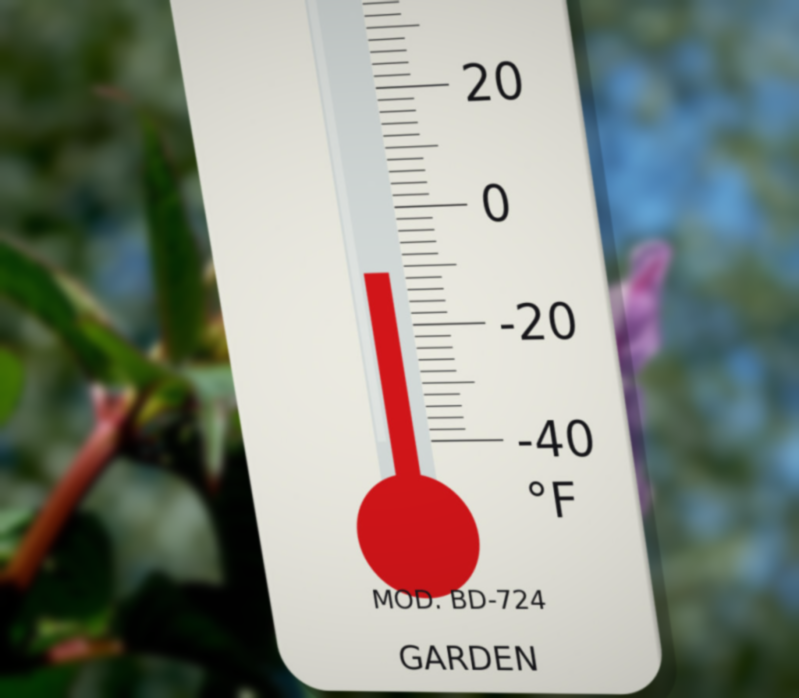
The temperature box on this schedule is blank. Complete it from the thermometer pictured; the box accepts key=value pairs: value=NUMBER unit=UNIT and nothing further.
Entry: value=-11 unit=°F
